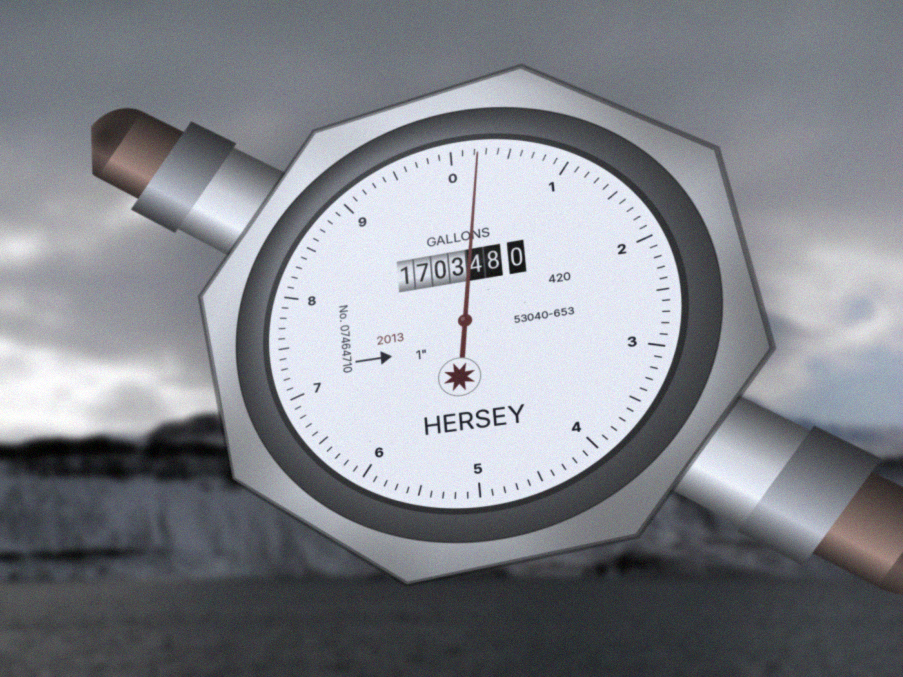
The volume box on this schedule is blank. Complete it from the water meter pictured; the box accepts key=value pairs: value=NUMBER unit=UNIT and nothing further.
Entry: value=1703480.2 unit=gal
